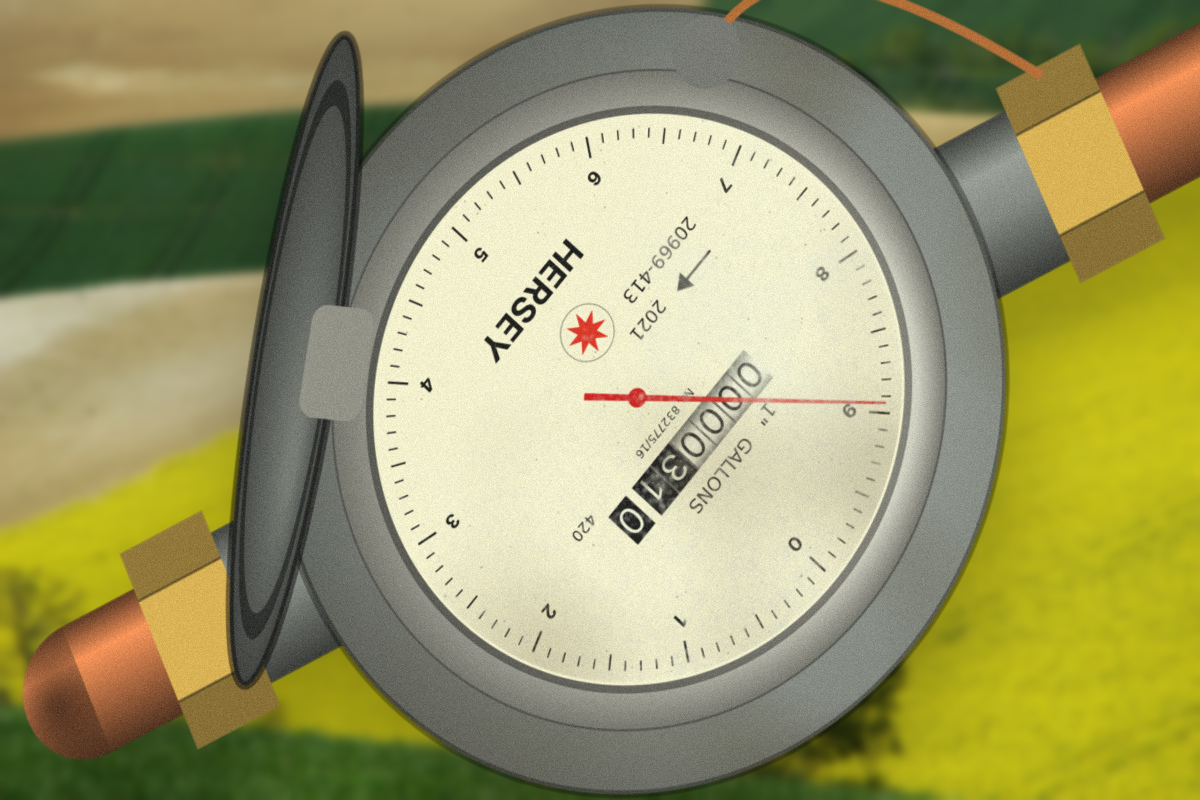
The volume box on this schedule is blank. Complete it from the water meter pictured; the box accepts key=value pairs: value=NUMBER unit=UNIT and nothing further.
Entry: value=308.9 unit=gal
